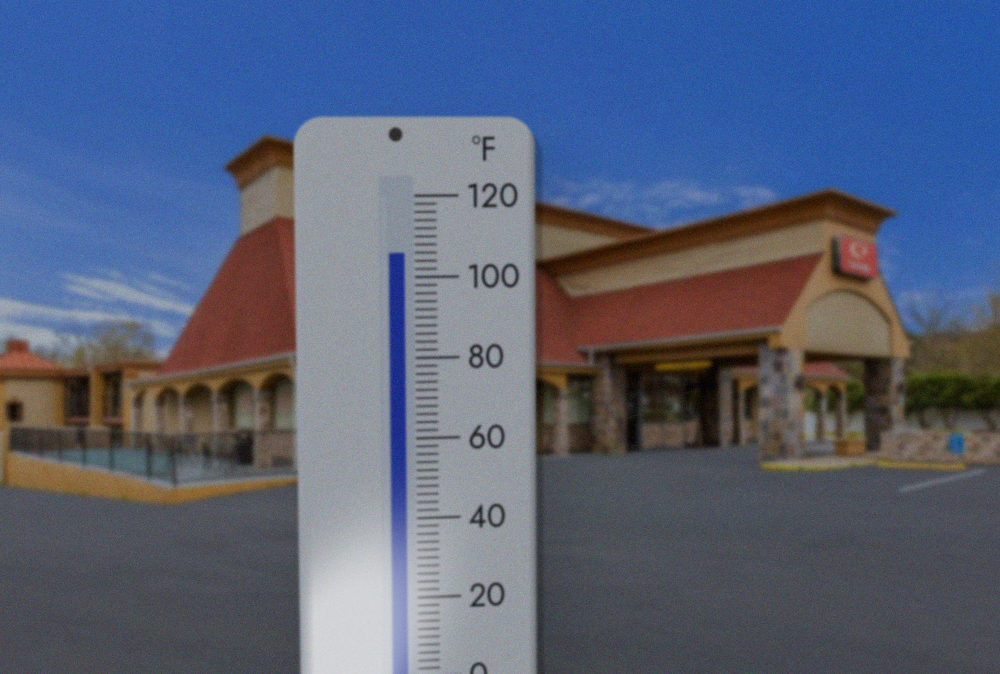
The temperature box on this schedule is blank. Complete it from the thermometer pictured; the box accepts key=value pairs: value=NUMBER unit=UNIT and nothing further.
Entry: value=106 unit=°F
